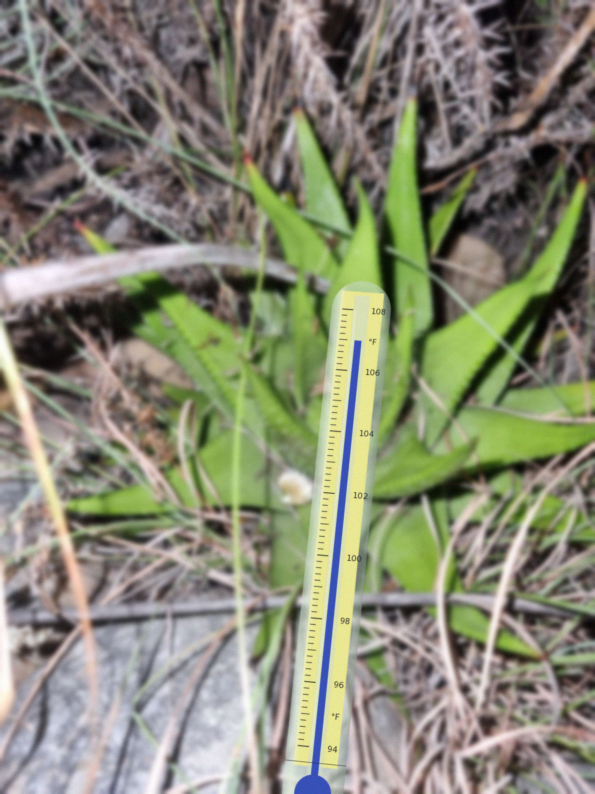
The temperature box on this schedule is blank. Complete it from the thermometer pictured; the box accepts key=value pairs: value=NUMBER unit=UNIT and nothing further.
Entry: value=107 unit=°F
